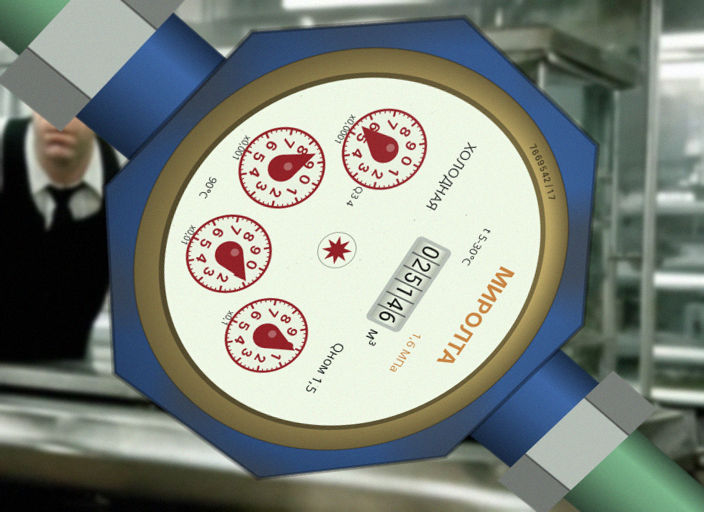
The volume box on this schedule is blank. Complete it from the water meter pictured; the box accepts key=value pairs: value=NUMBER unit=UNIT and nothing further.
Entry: value=25146.0085 unit=m³
